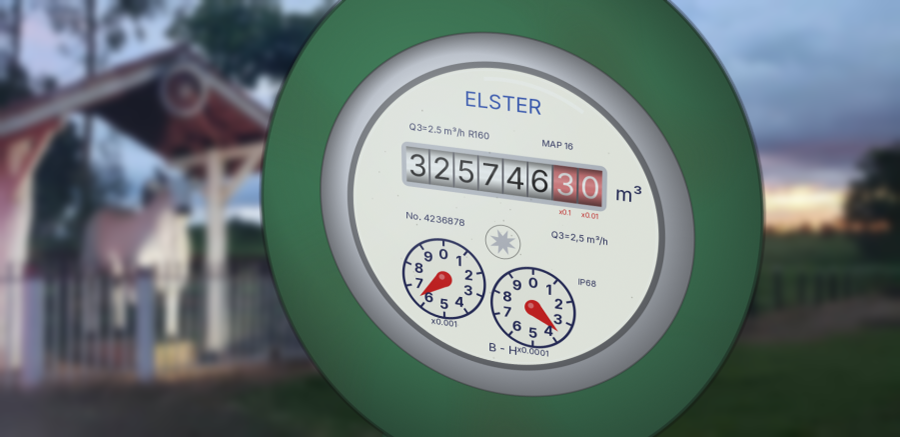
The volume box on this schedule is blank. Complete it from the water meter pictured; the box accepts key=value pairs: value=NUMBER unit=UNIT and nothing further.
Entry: value=325746.3063 unit=m³
